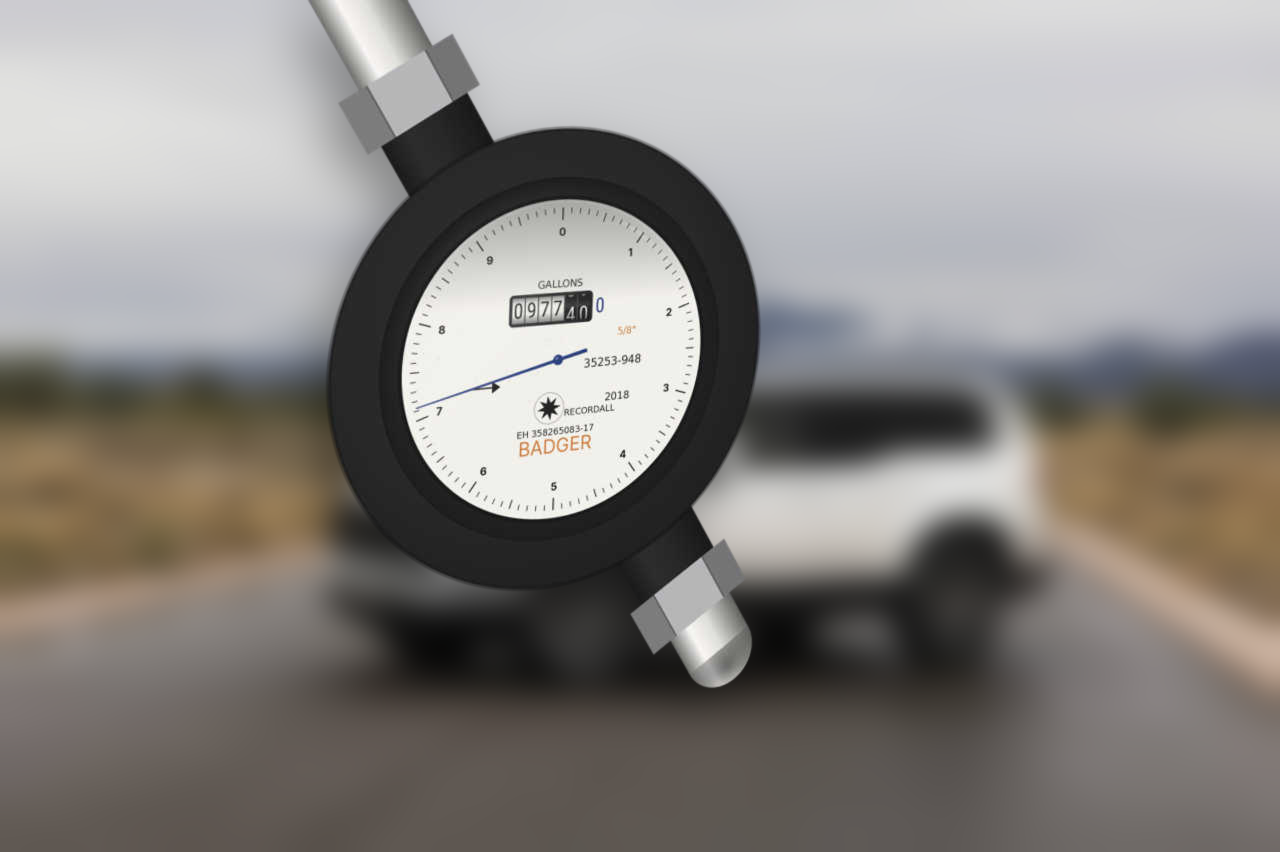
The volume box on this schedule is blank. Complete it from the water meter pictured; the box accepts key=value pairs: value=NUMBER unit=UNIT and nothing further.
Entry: value=977397.1 unit=gal
